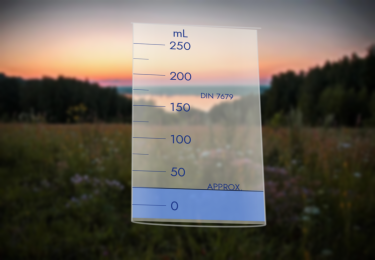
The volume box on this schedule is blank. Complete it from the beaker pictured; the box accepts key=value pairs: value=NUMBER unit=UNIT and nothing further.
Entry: value=25 unit=mL
